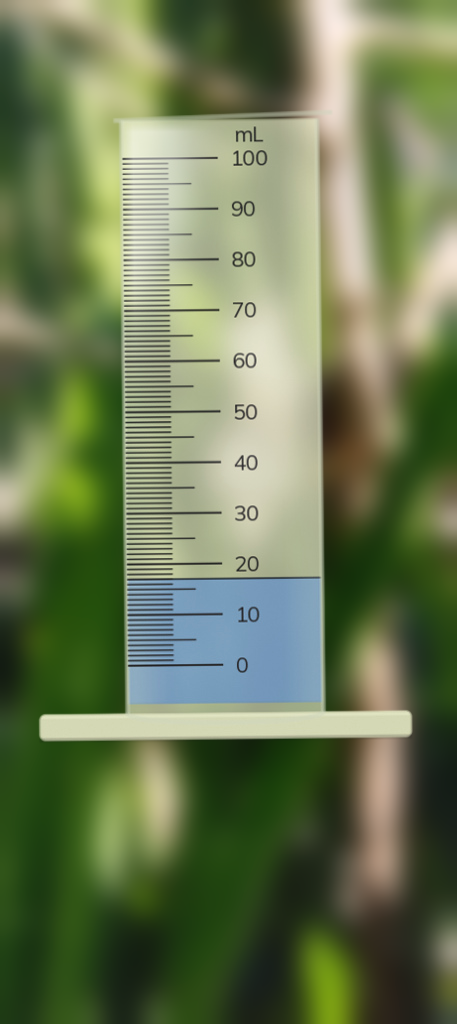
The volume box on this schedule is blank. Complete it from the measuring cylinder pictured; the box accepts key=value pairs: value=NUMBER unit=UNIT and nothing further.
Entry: value=17 unit=mL
